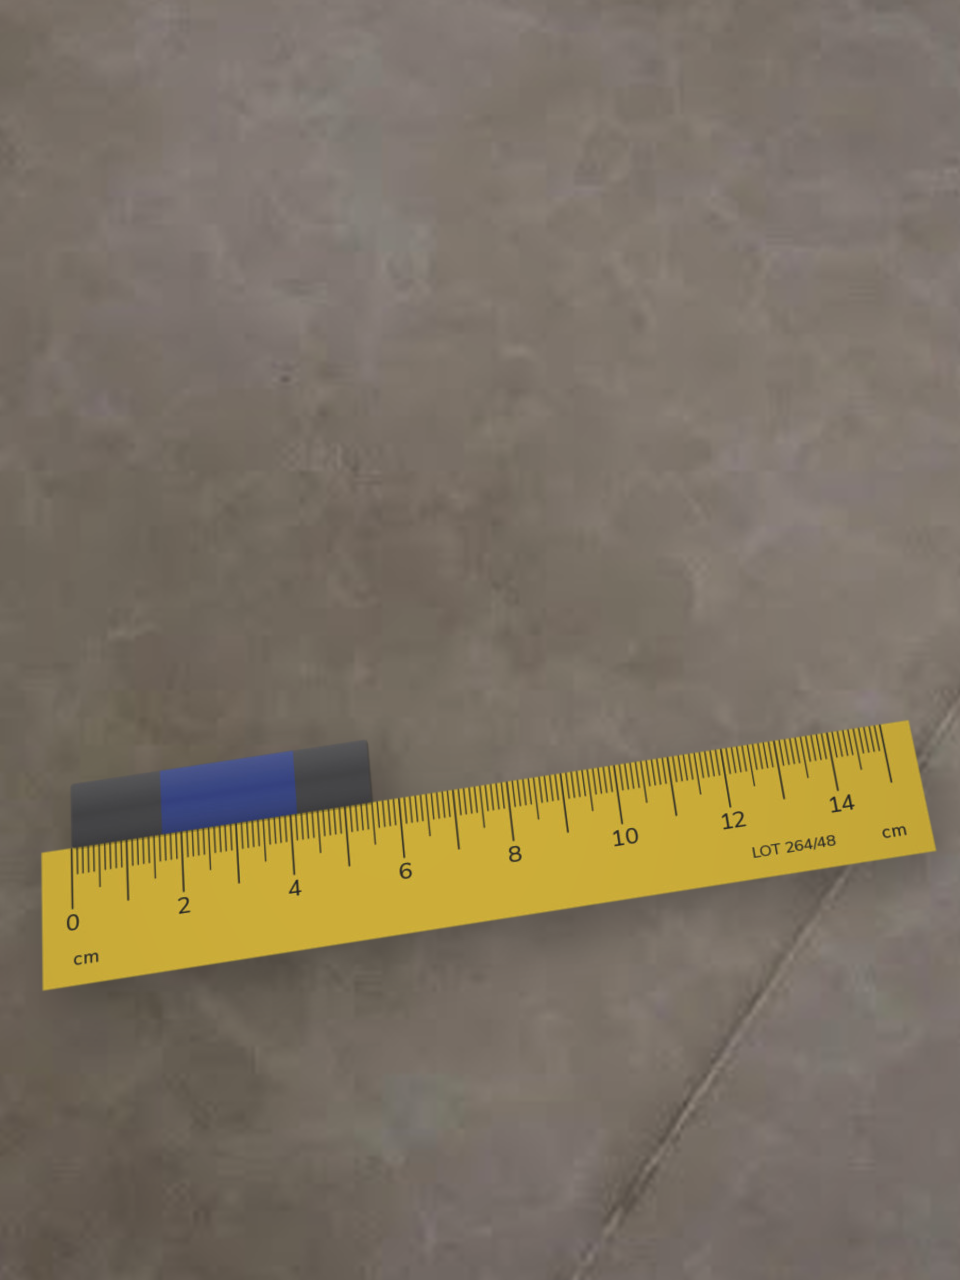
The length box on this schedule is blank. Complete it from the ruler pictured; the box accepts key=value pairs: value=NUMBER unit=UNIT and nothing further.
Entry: value=5.5 unit=cm
